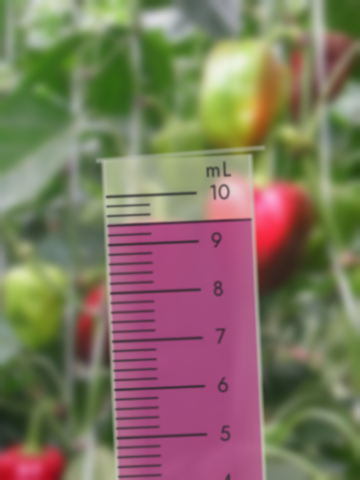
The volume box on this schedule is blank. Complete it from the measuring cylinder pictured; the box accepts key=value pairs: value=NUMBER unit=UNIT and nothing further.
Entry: value=9.4 unit=mL
